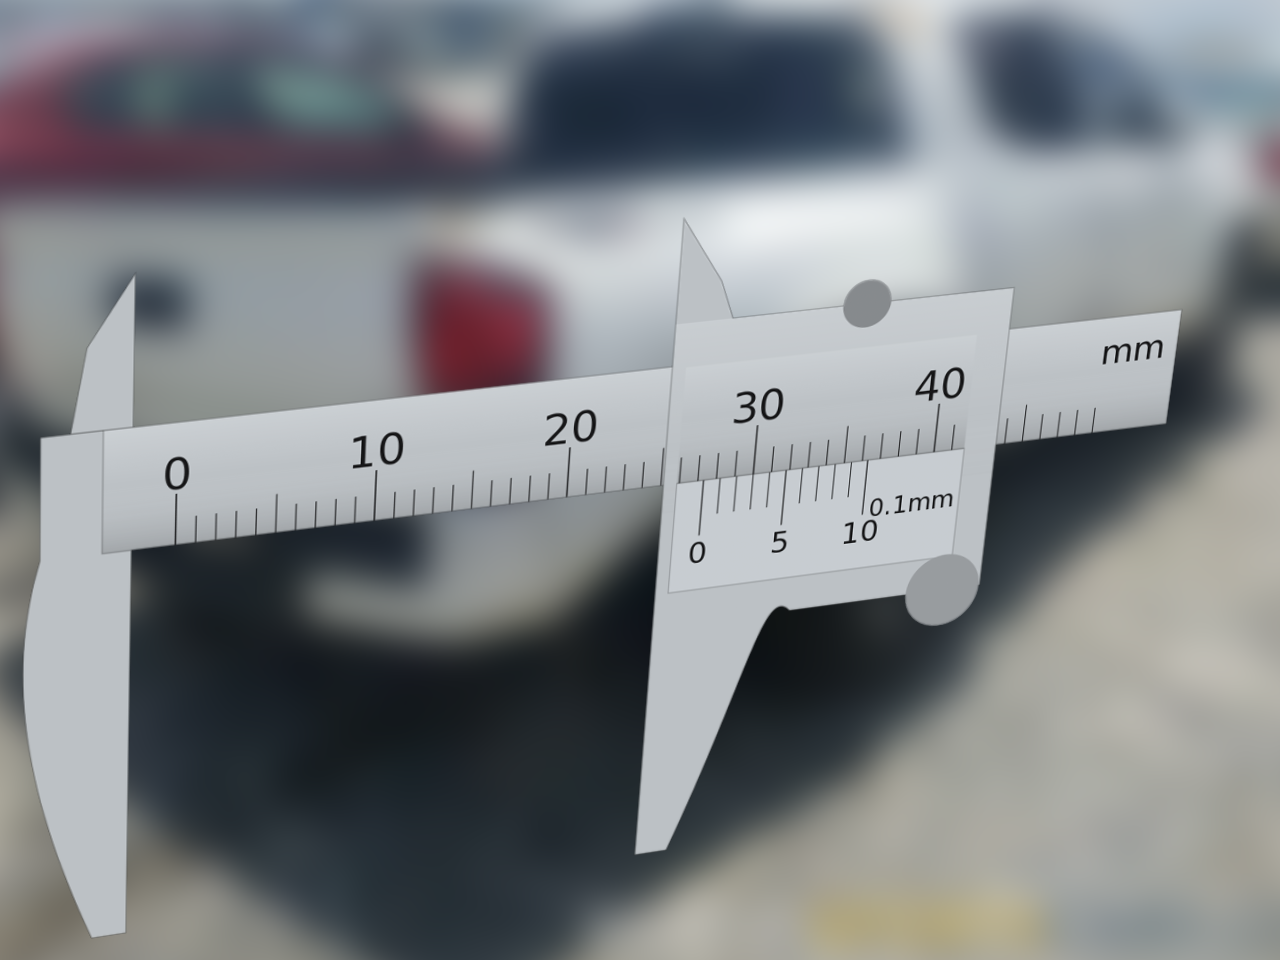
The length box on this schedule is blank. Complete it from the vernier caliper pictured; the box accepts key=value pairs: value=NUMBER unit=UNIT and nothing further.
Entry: value=27.3 unit=mm
